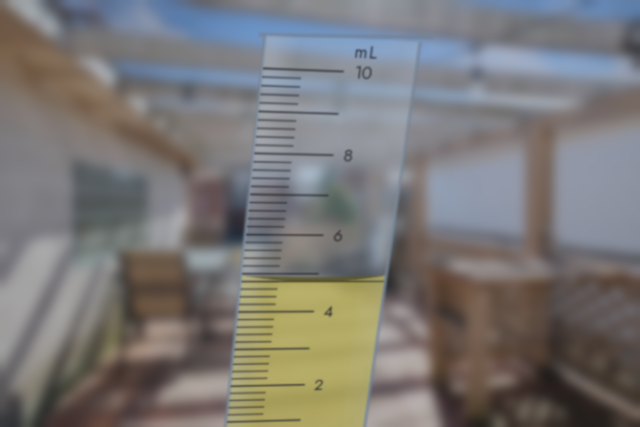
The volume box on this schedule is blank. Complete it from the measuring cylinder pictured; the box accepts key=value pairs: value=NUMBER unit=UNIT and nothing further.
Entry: value=4.8 unit=mL
